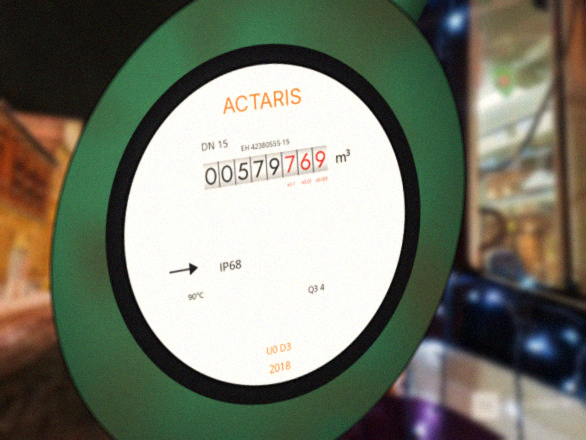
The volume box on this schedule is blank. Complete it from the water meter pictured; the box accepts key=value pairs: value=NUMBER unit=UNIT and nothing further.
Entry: value=579.769 unit=m³
